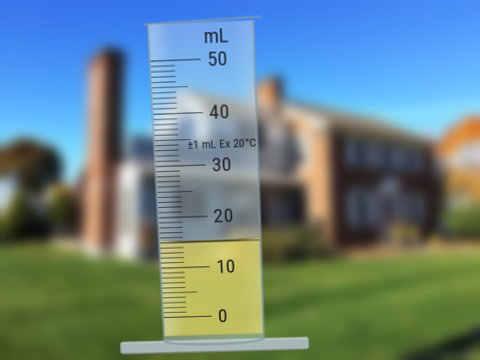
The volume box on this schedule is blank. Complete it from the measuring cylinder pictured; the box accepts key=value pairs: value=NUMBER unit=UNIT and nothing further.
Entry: value=15 unit=mL
